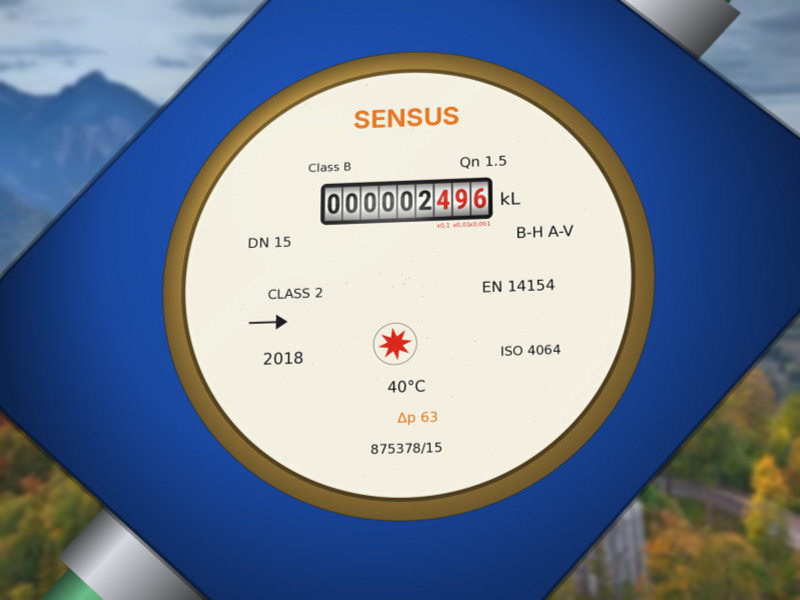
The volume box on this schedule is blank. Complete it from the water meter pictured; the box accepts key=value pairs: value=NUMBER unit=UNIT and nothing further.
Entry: value=2.496 unit=kL
